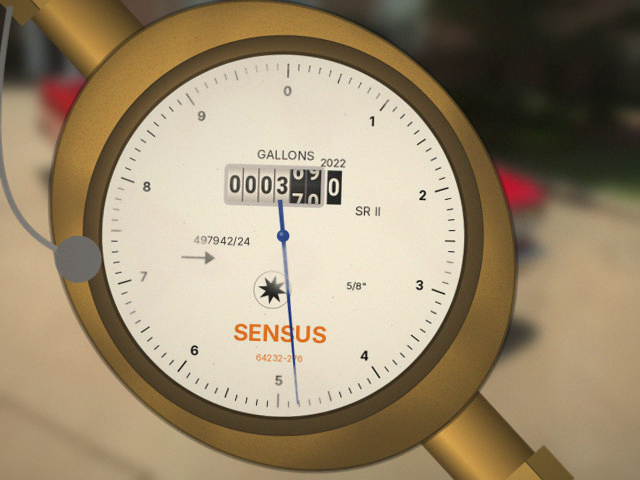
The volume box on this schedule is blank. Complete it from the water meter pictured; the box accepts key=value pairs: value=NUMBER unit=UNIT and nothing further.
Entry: value=3694.8 unit=gal
